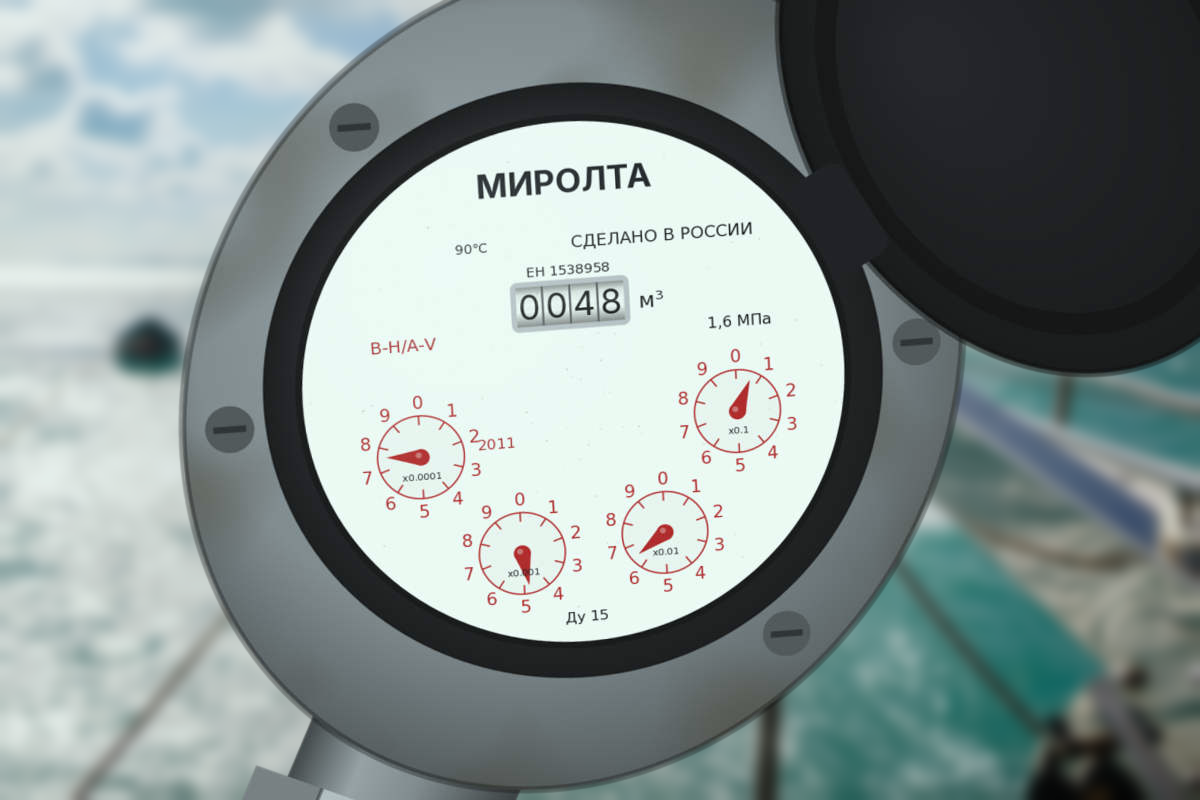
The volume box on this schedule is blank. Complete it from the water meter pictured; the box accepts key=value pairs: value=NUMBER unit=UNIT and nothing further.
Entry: value=48.0647 unit=m³
